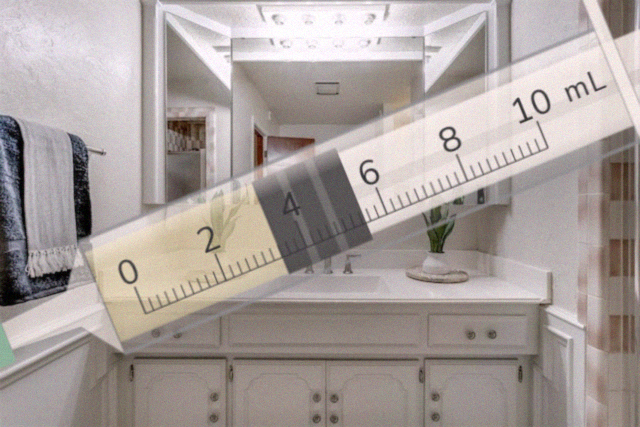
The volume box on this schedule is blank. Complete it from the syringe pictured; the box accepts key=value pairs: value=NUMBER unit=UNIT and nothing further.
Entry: value=3.4 unit=mL
